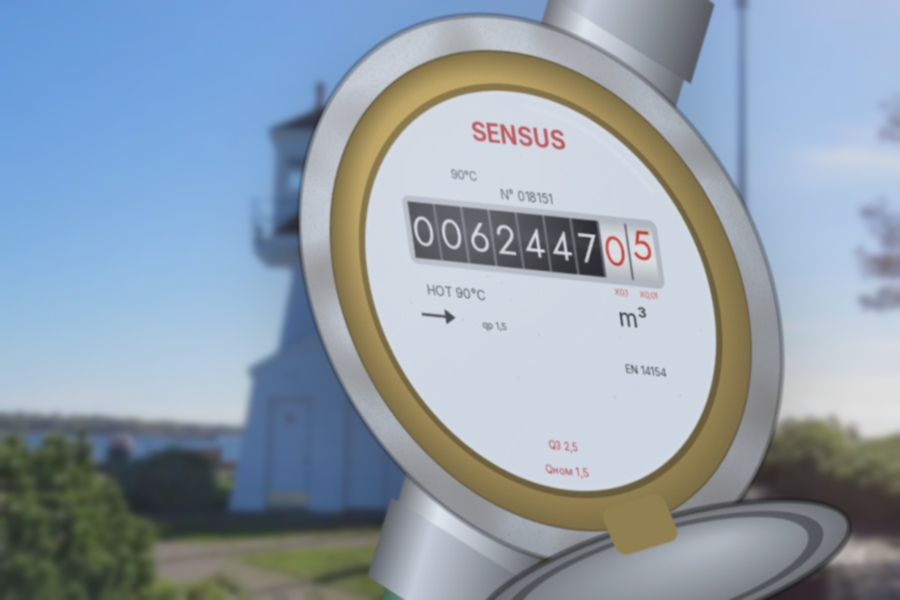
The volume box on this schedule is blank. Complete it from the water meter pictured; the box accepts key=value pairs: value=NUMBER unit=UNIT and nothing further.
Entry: value=62447.05 unit=m³
